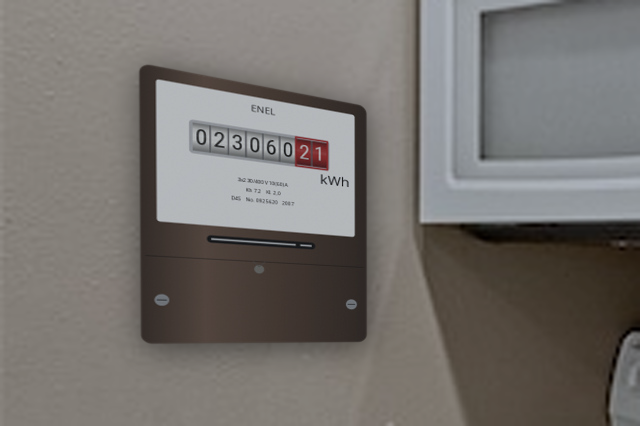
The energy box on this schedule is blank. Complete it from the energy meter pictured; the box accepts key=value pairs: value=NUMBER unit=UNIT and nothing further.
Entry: value=23060.21 unit=kWh
